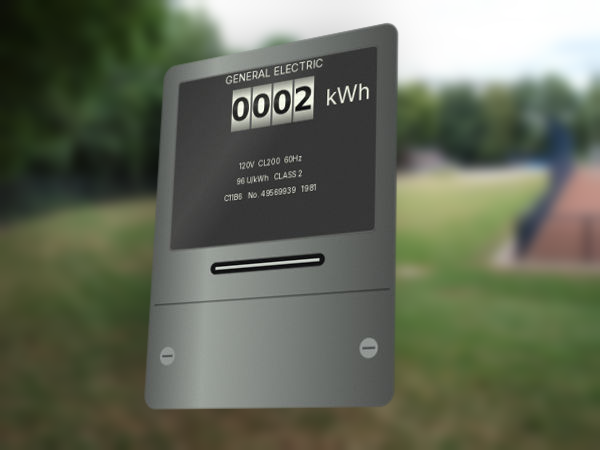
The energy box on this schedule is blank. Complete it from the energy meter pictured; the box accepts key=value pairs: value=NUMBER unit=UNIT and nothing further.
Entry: value=2 unit=kWh
